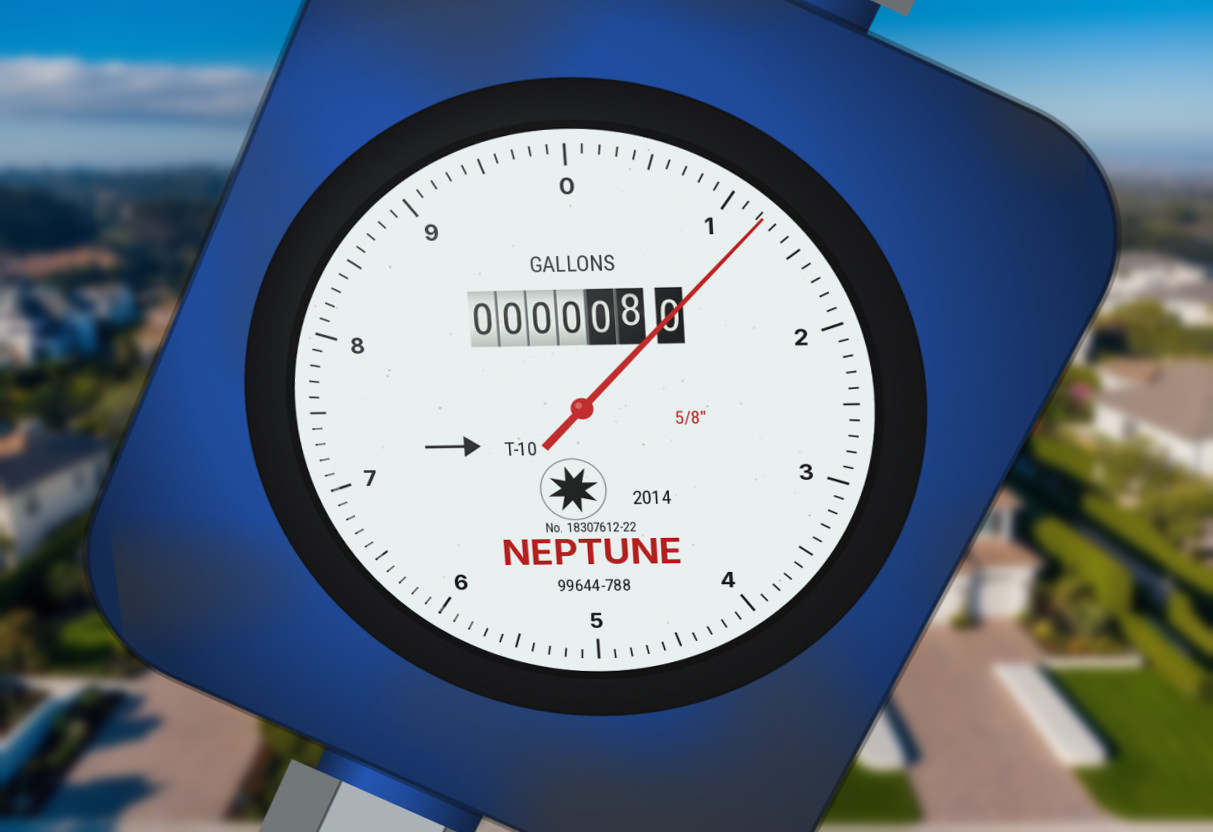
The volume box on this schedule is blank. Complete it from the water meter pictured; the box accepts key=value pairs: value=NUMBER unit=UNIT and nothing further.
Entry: value=81.2 unit=gal
